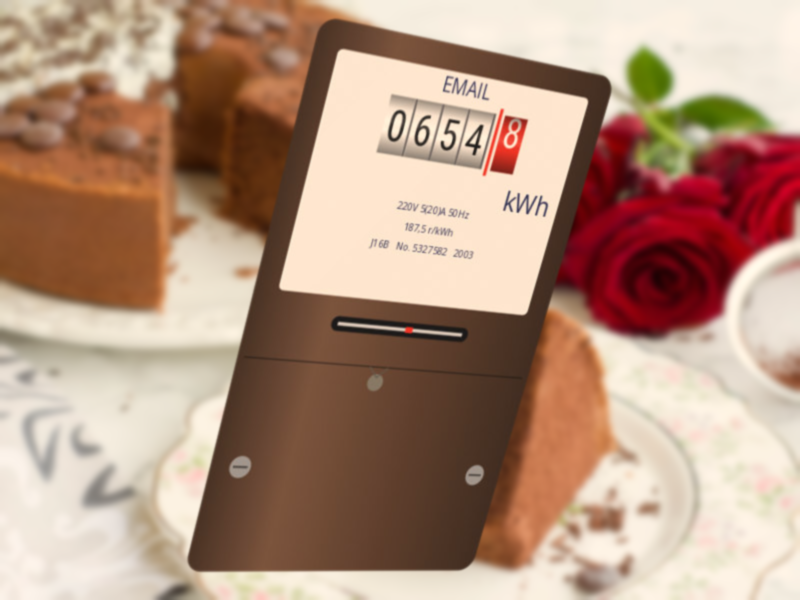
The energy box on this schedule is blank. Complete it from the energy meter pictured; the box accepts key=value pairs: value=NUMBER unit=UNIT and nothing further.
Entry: value=654.8 unit=kWh
